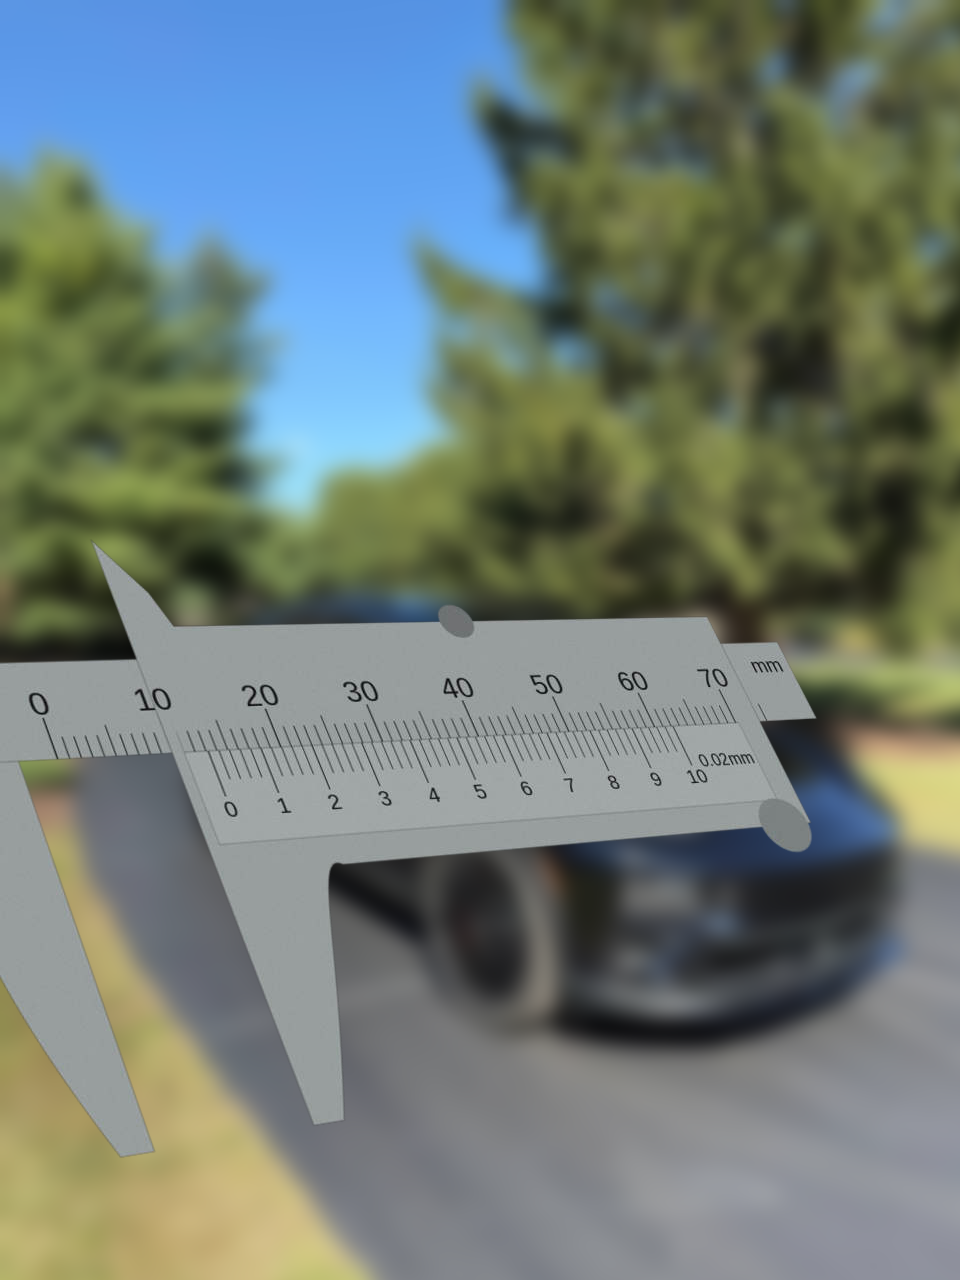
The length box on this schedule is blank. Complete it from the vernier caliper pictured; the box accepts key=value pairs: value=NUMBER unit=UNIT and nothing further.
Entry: value=13.2 unit=mm
